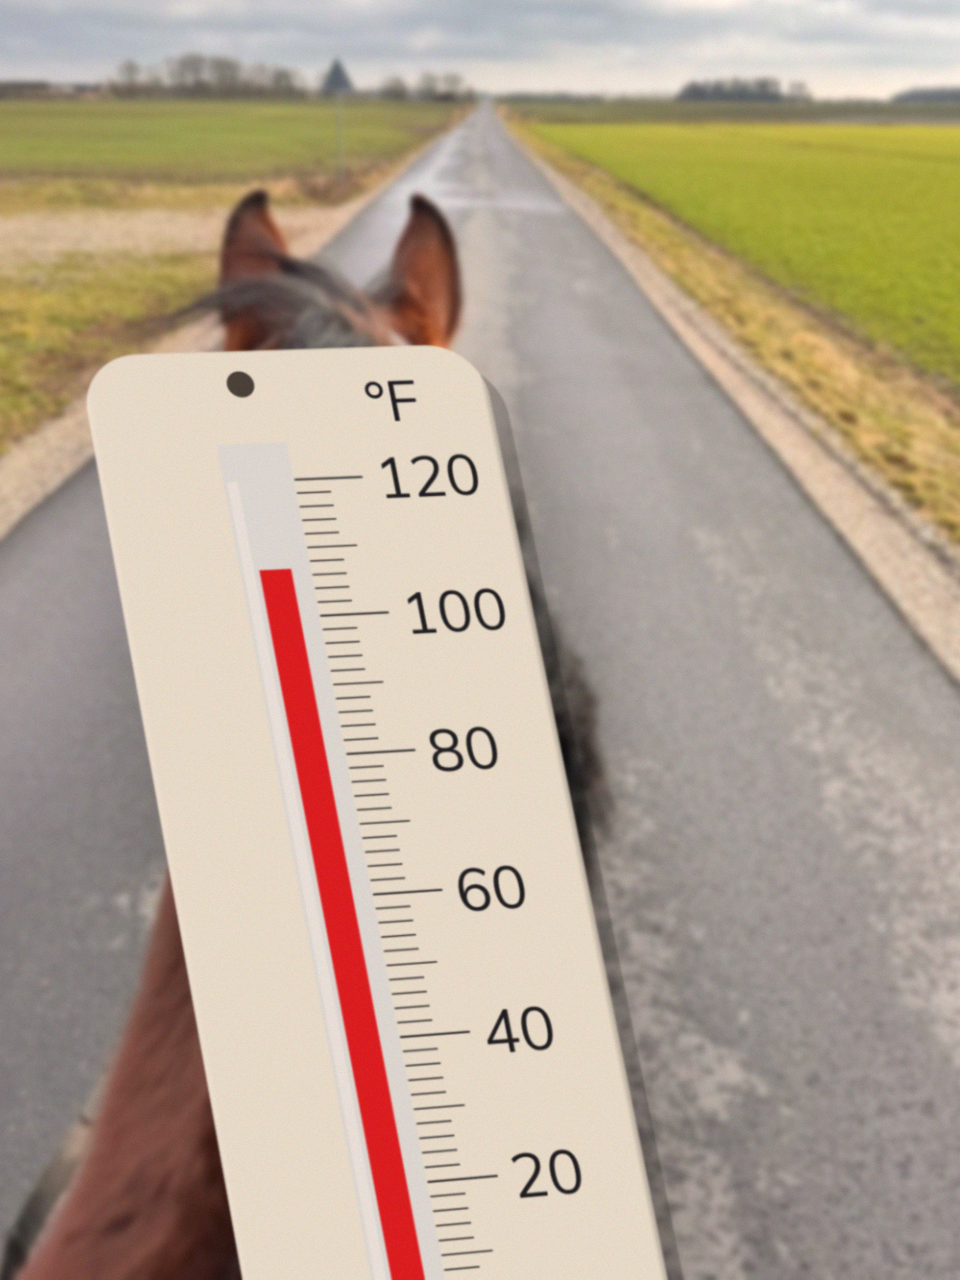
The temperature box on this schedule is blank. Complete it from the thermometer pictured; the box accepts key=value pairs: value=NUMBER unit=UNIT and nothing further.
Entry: value=107 unit=°F
